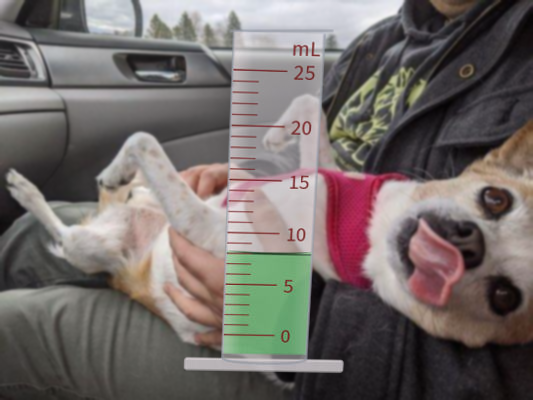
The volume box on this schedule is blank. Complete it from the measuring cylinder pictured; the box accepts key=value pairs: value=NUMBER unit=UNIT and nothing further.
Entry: value=8 unit=mL
